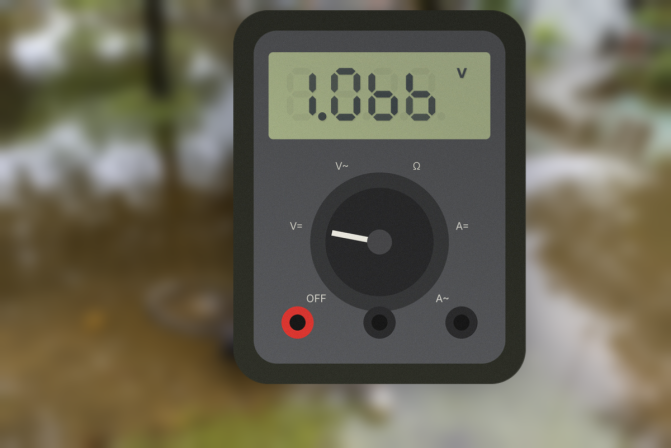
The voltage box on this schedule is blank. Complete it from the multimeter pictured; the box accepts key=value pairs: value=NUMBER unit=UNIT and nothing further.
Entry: value=1.066 unit=V
